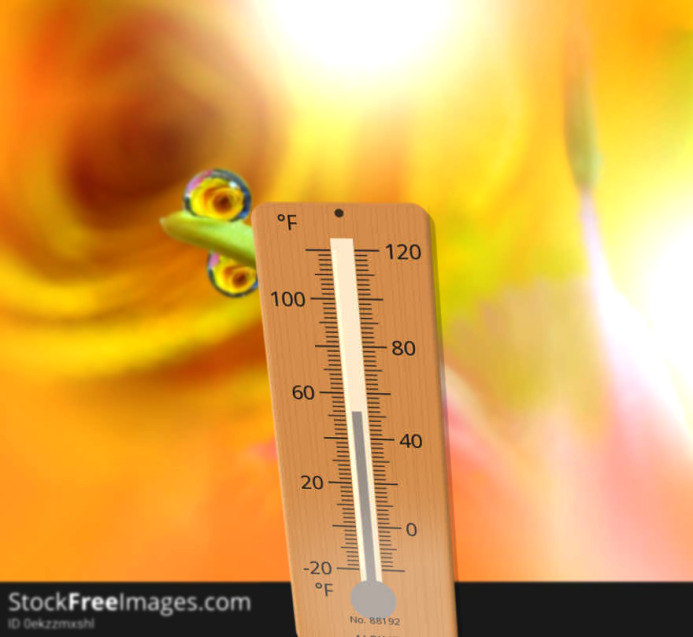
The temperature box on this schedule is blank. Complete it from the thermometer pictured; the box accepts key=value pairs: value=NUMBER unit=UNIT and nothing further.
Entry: value=52 unit=°F
